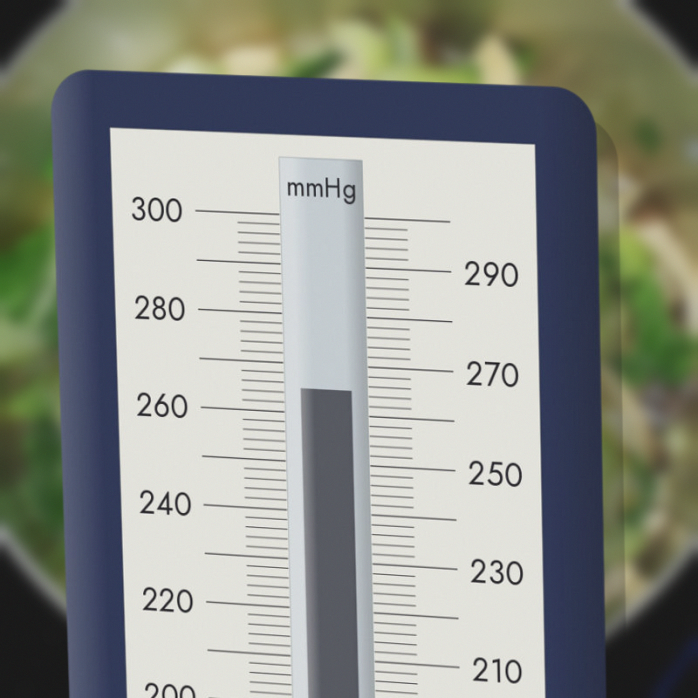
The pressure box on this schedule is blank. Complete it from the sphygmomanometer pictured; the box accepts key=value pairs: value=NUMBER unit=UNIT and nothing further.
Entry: value=265 unit=mmHg
